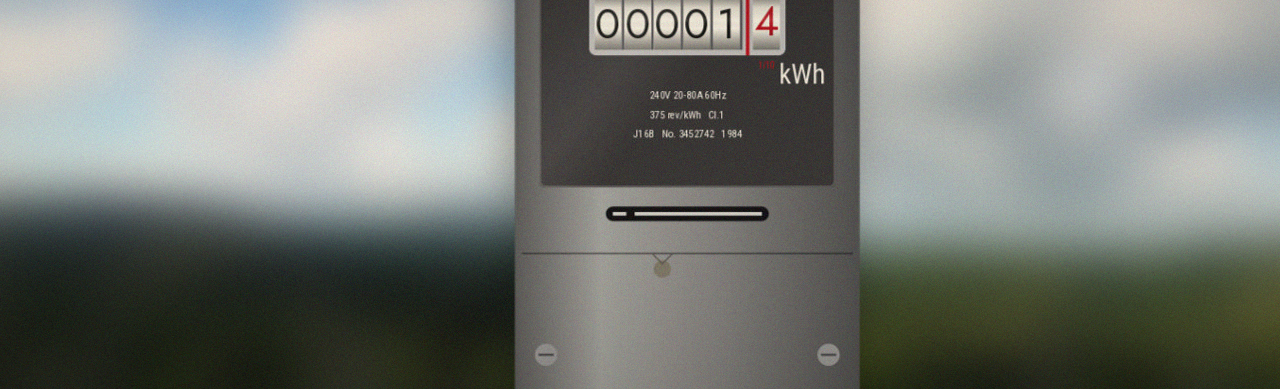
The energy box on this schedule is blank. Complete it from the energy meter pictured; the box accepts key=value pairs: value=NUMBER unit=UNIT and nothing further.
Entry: value=1.4 unit=kWh
